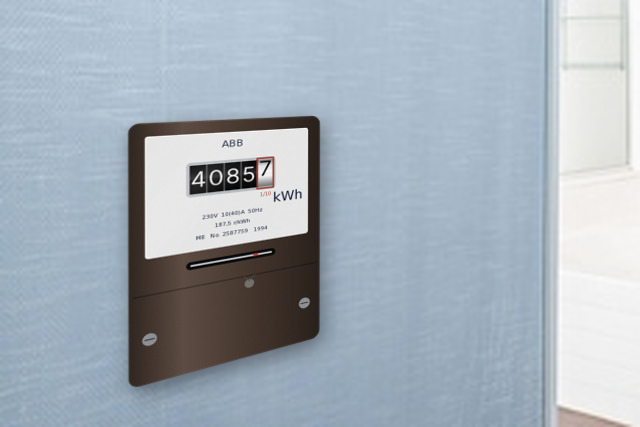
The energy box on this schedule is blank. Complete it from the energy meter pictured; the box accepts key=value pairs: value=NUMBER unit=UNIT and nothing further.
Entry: value=4085.7 unit=kWh
